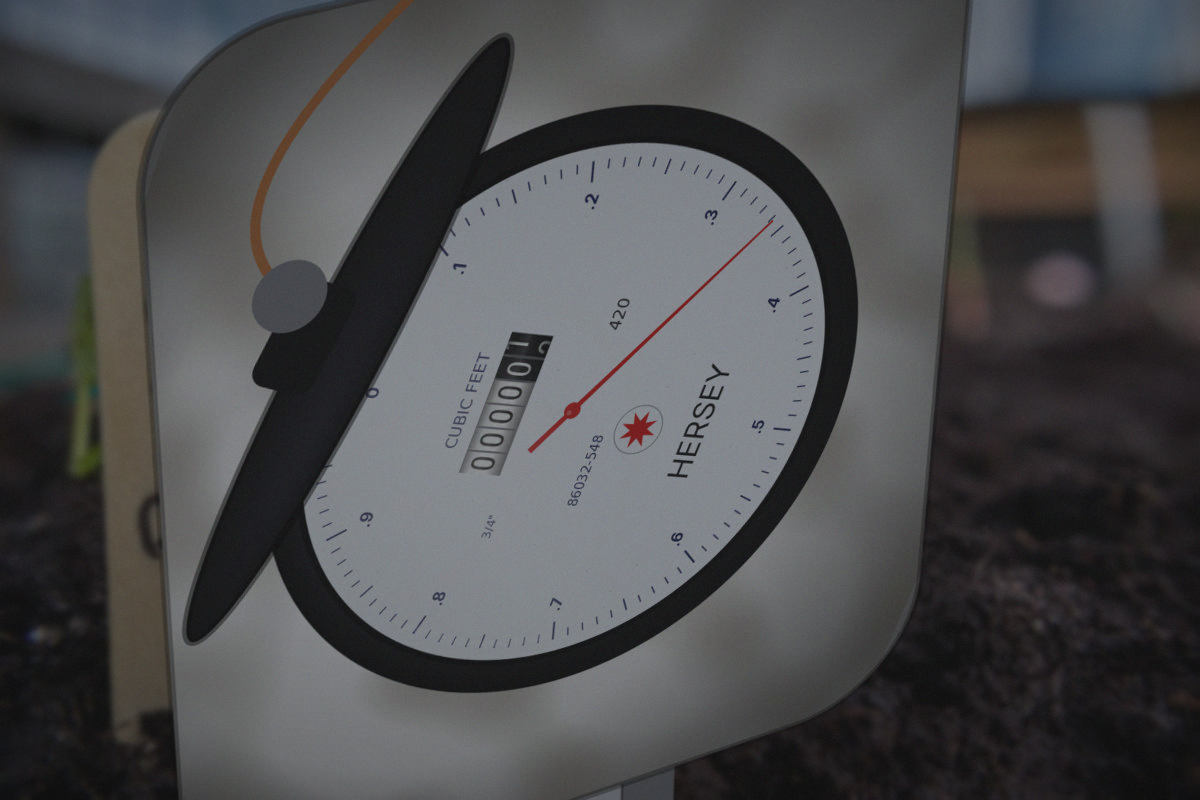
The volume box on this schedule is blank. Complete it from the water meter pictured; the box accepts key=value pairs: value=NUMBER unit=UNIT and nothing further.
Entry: value=1.34 unit=ft³
